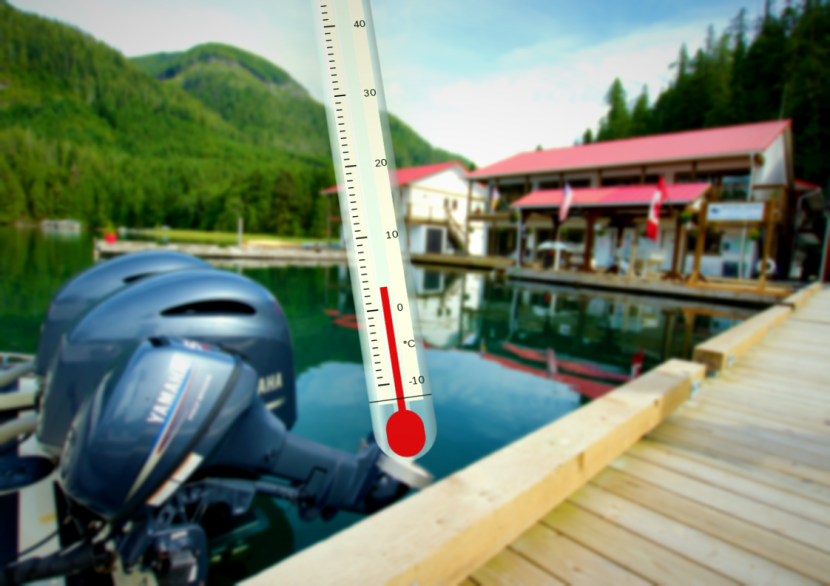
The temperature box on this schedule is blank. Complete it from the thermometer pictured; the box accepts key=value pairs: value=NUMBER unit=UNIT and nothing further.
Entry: value=3 unit=°C
